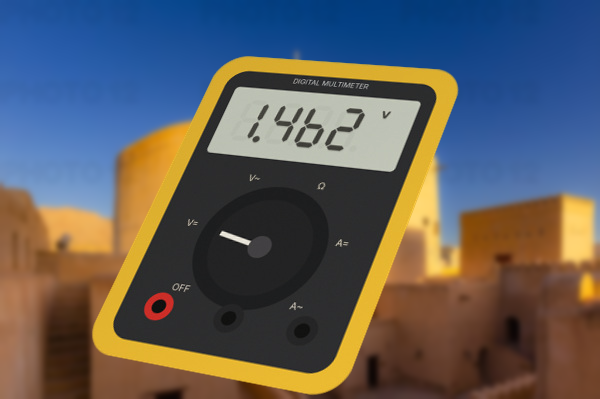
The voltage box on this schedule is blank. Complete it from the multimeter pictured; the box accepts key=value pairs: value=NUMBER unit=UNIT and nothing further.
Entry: value=1.462 unit=V
